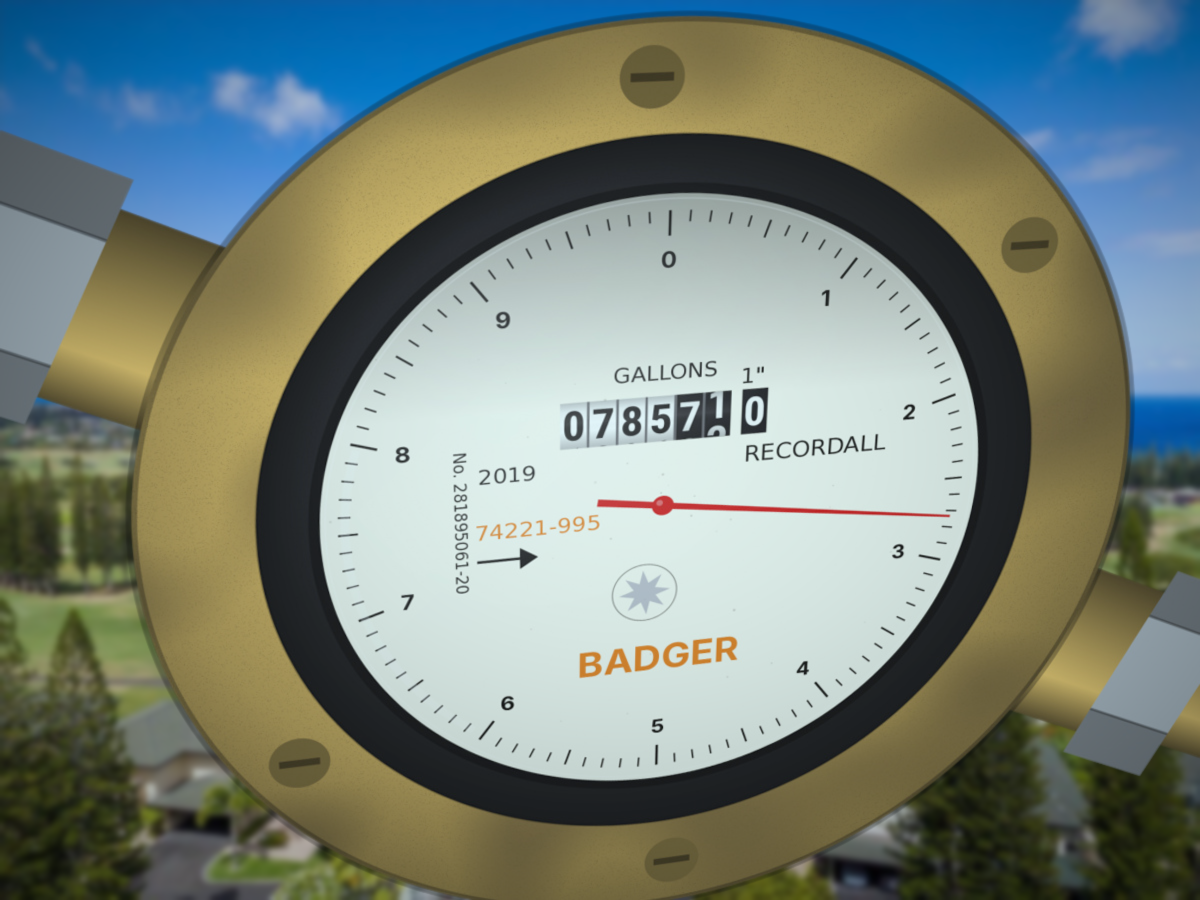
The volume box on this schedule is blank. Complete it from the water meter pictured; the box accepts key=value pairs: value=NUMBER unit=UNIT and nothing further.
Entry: value=785712.7 unit=gal
